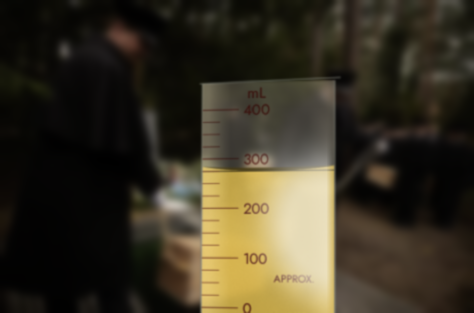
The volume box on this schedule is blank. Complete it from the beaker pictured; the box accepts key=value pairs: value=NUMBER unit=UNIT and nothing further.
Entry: value=275 unit=mL
